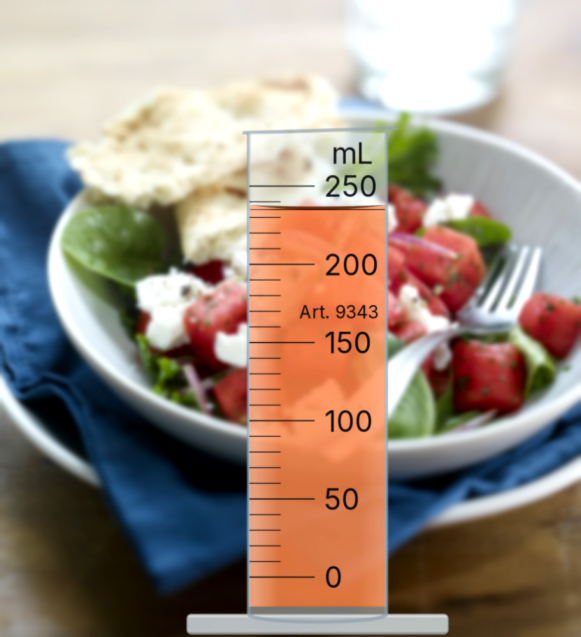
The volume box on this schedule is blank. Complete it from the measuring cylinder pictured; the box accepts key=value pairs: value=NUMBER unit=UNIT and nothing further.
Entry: value=235 unit=mL
